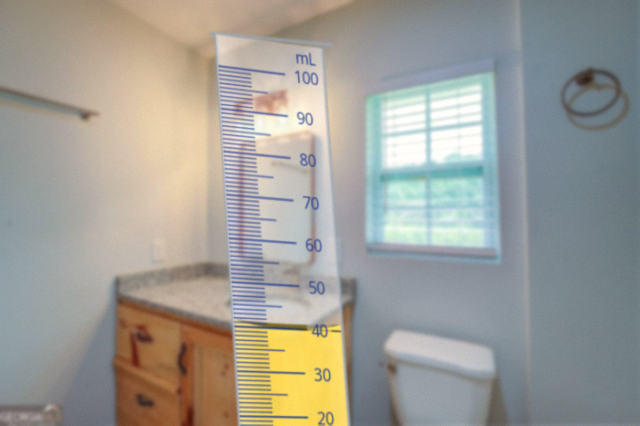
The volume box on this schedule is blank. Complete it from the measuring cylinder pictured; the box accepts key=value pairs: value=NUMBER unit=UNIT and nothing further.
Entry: value=40 unit=mL
